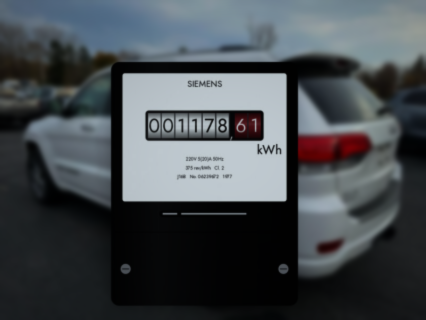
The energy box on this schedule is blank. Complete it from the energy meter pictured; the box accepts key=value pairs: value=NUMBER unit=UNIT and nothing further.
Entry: value=1178.61 unit=kWh
